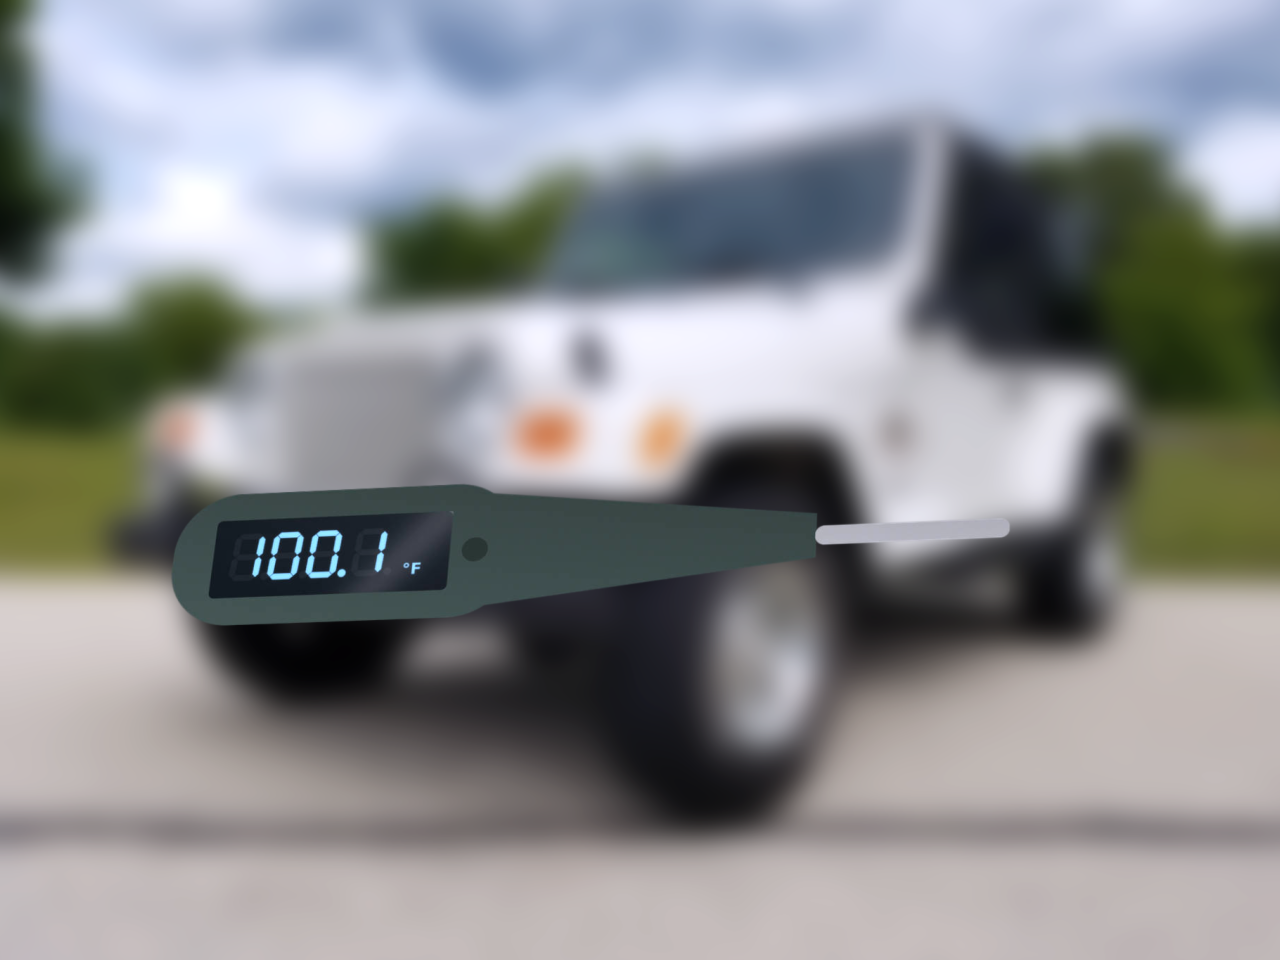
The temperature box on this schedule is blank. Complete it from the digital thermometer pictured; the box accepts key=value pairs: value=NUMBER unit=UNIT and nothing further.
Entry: value=100.1 unit=°F
